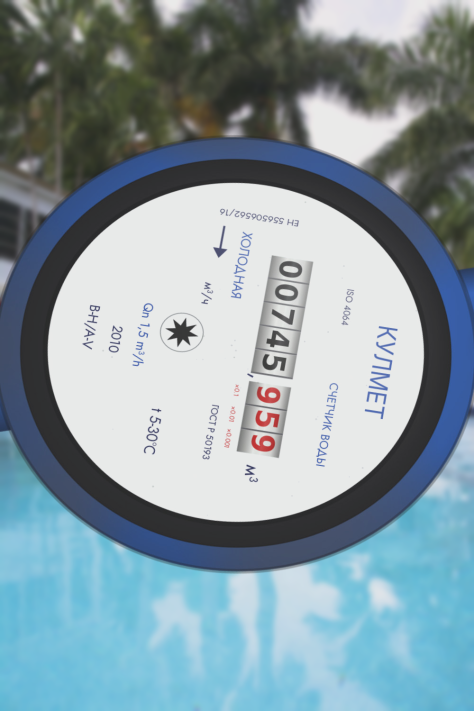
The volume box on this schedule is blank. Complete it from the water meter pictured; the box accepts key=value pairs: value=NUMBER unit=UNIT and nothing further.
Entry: value=745.959 unit=m³
